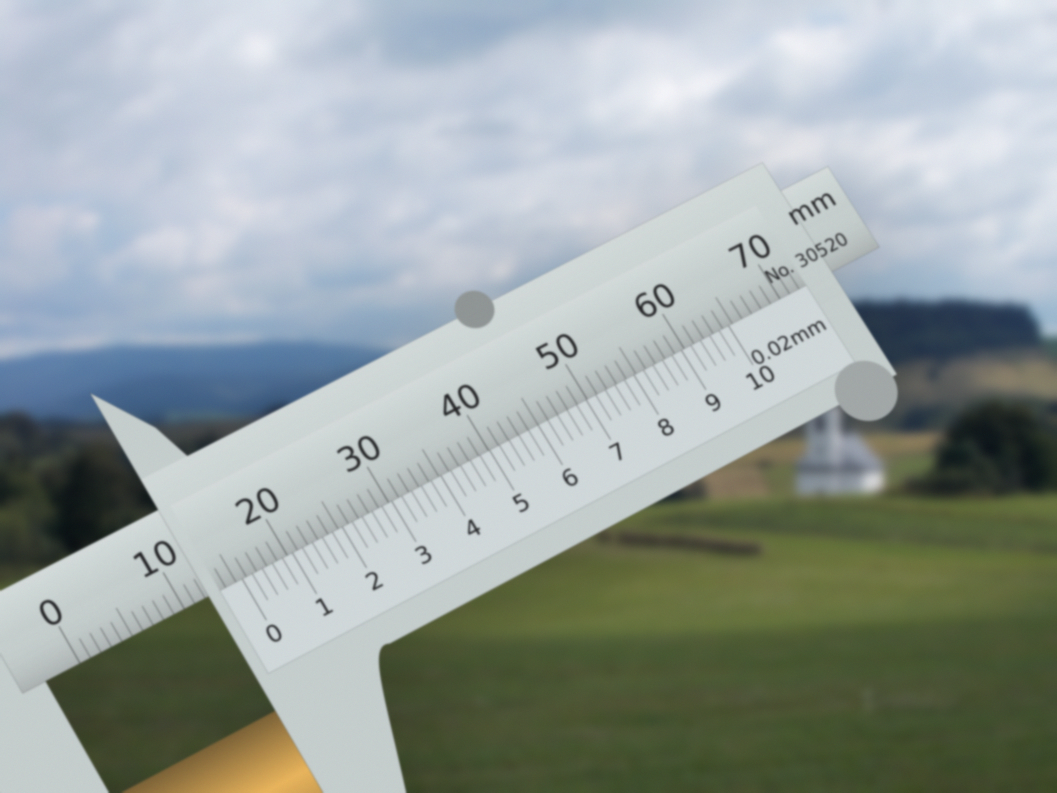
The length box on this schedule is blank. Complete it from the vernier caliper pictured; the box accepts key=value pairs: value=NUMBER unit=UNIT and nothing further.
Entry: value=15.6 unit=mm
